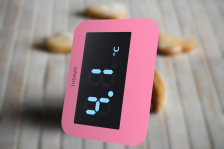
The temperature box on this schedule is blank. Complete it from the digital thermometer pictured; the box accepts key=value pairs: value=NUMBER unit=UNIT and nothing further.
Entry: value=4.1 unit=°C
